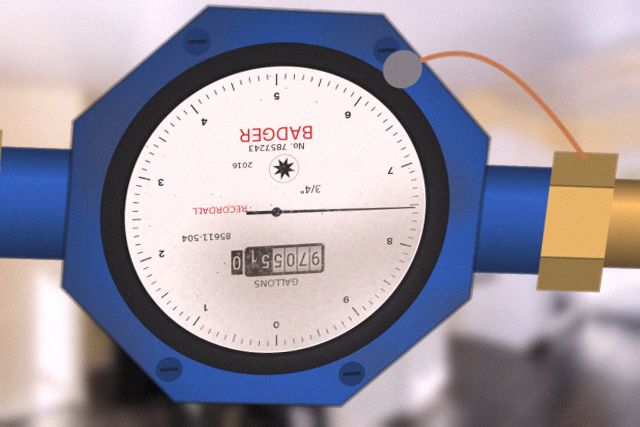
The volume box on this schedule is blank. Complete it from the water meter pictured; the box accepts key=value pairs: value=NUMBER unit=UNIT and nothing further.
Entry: value=9705507.5 unit=gal
